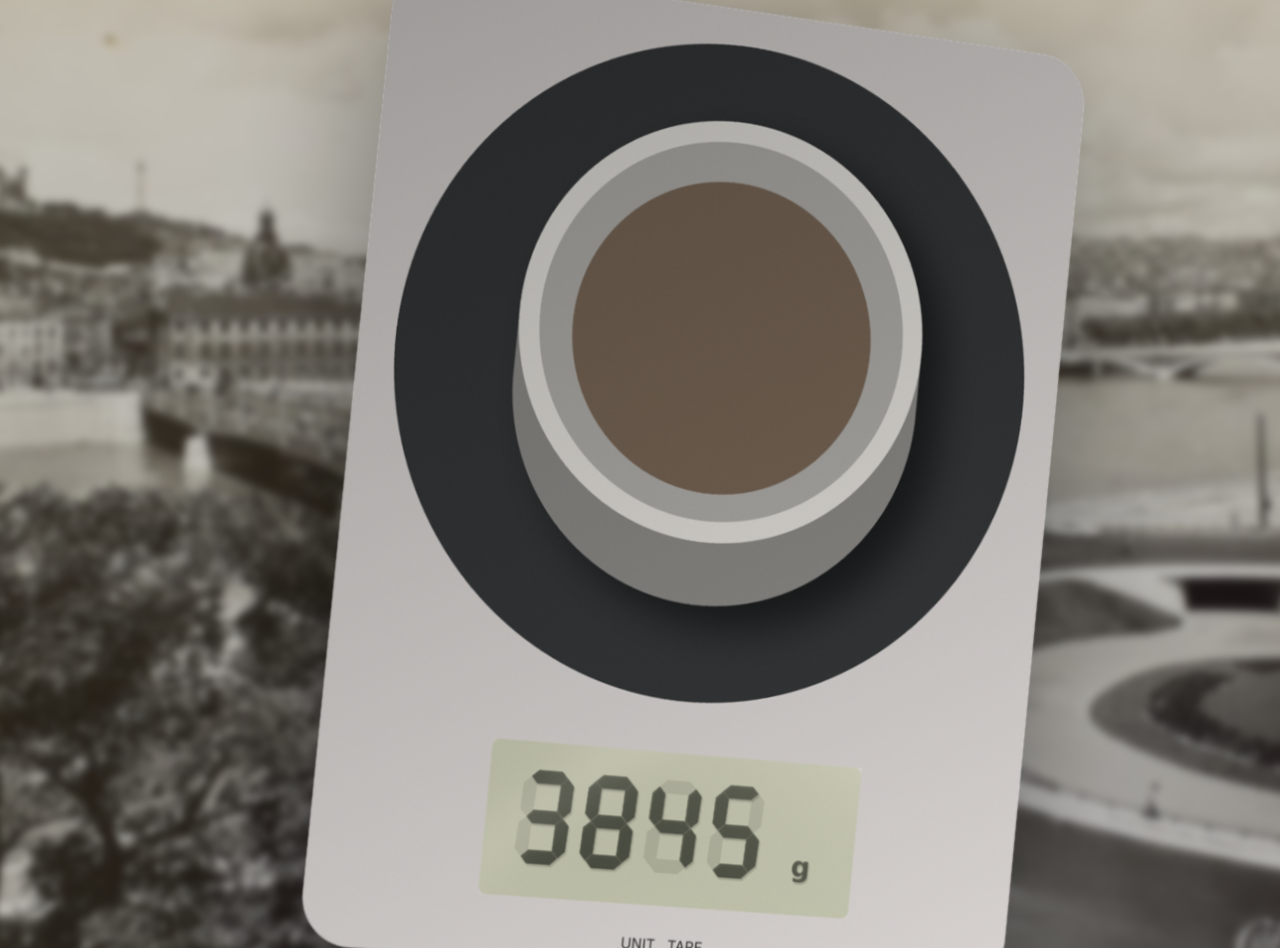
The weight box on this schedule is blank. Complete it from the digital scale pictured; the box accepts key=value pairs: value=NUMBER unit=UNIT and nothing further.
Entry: value=3845 unit=g
